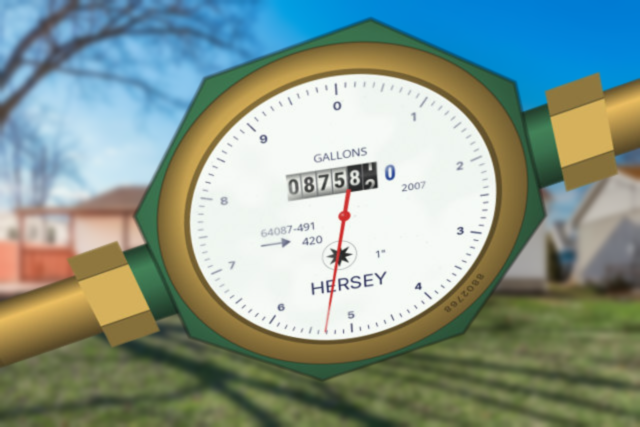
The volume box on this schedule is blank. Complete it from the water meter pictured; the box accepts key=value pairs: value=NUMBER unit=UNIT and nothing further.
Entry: value=875815.3 unit=gal
